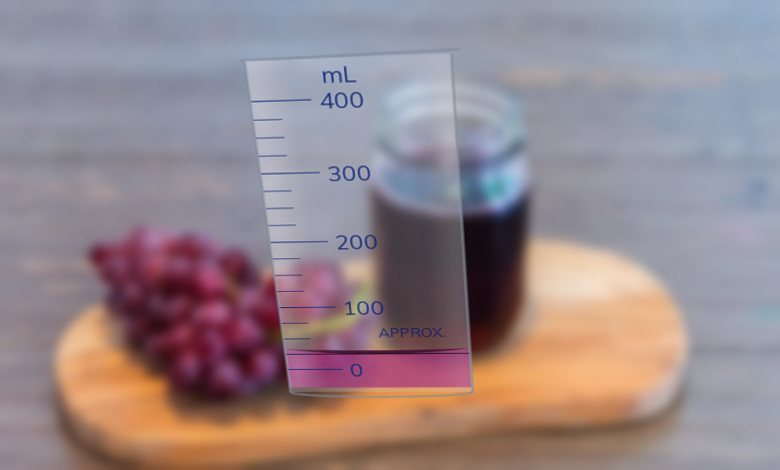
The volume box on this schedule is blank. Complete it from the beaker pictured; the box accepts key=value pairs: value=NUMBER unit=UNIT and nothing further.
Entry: value=25 unit=mL
